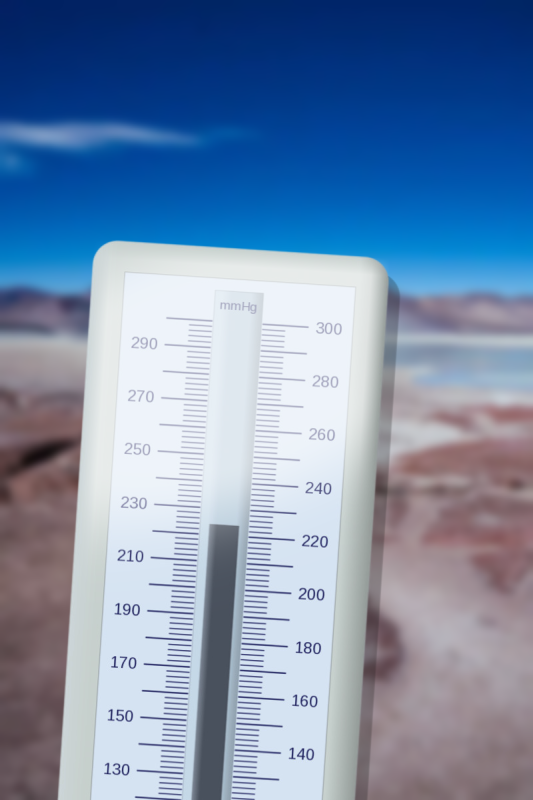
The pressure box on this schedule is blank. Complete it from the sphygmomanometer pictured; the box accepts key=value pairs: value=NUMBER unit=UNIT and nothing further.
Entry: value=224 unit=mmHg
